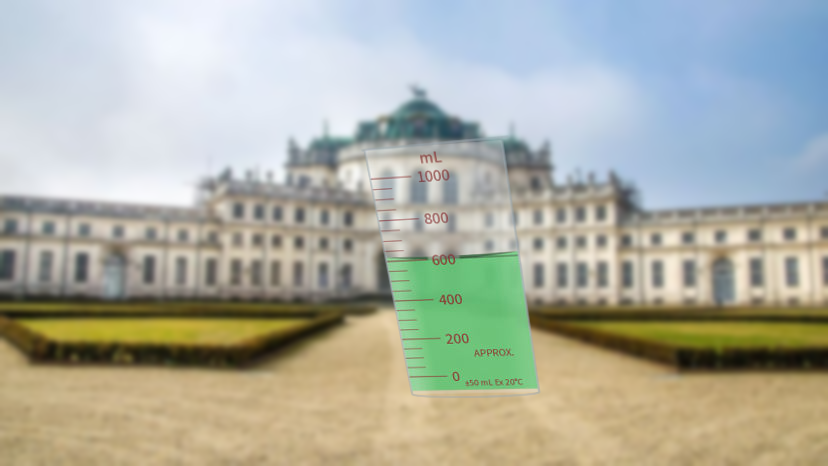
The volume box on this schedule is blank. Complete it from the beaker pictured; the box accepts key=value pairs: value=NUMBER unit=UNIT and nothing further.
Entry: value=600 unit=mL
